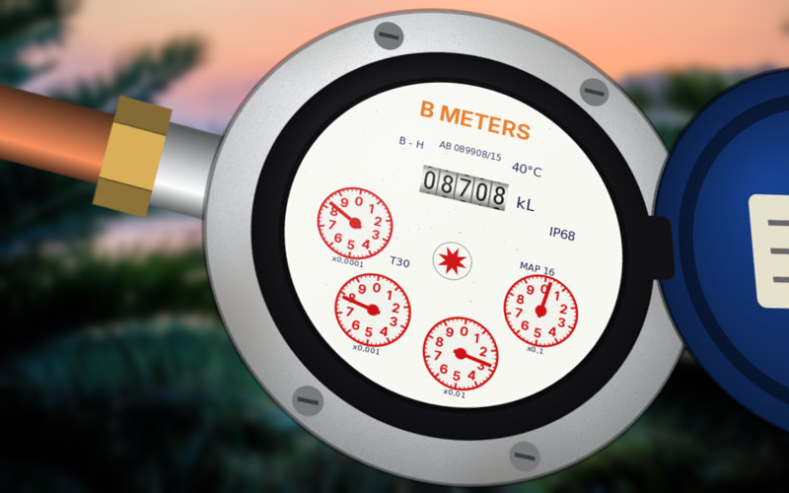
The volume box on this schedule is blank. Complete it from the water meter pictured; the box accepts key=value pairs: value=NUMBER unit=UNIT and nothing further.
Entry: value=8708.0278 unit=kL
